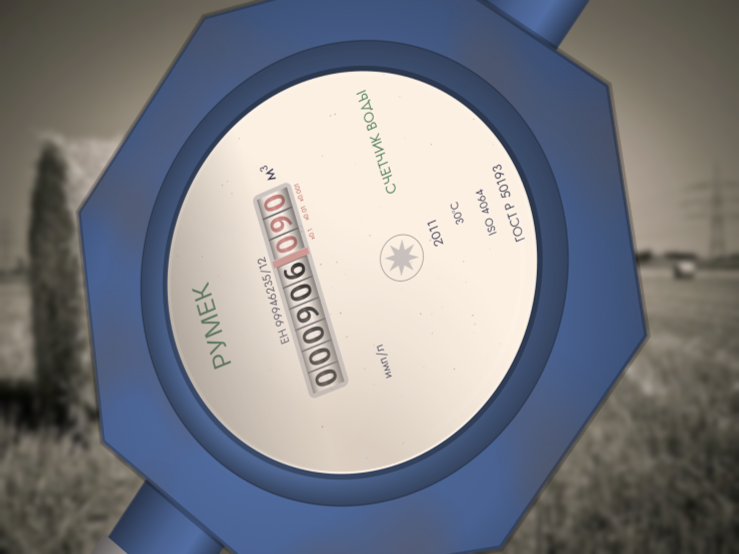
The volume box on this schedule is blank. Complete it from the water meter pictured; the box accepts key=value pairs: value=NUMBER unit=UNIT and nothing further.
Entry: value=906.090 unit=m³
